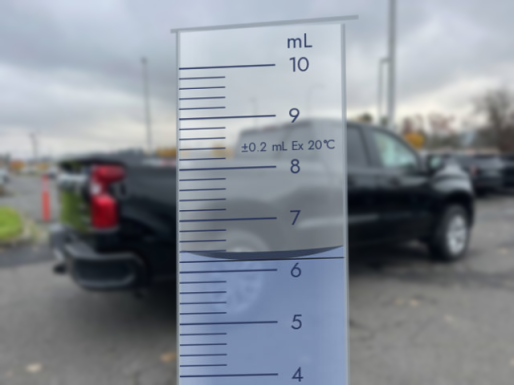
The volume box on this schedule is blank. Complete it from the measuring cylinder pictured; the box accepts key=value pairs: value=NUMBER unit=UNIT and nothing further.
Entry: value=6.2 unit=mL
